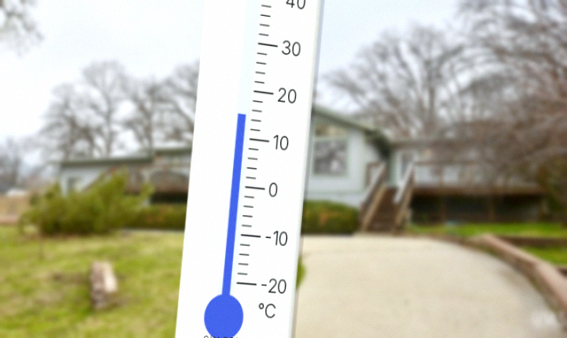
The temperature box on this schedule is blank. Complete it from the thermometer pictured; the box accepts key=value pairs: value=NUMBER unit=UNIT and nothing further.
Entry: value=15 unit=°C
